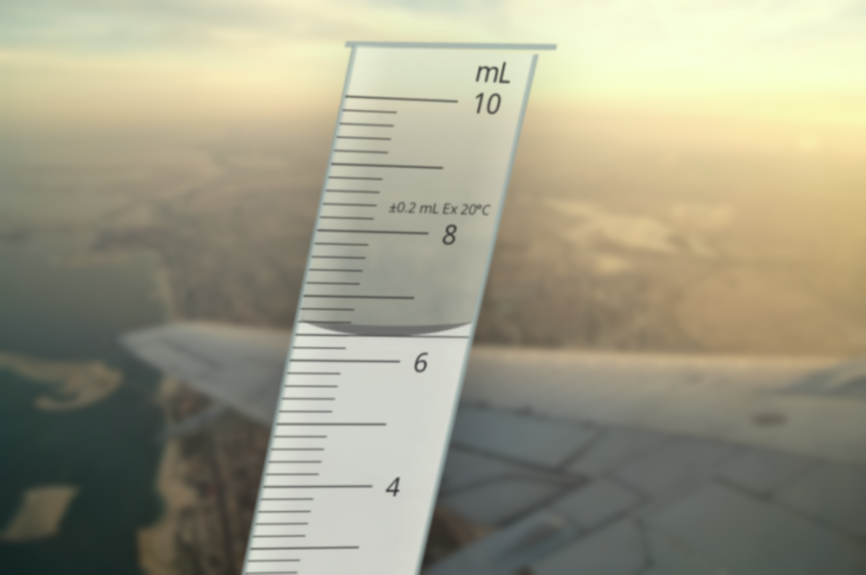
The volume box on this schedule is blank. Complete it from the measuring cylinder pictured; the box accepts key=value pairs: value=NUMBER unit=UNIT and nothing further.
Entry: value=6.4 unit=mL
